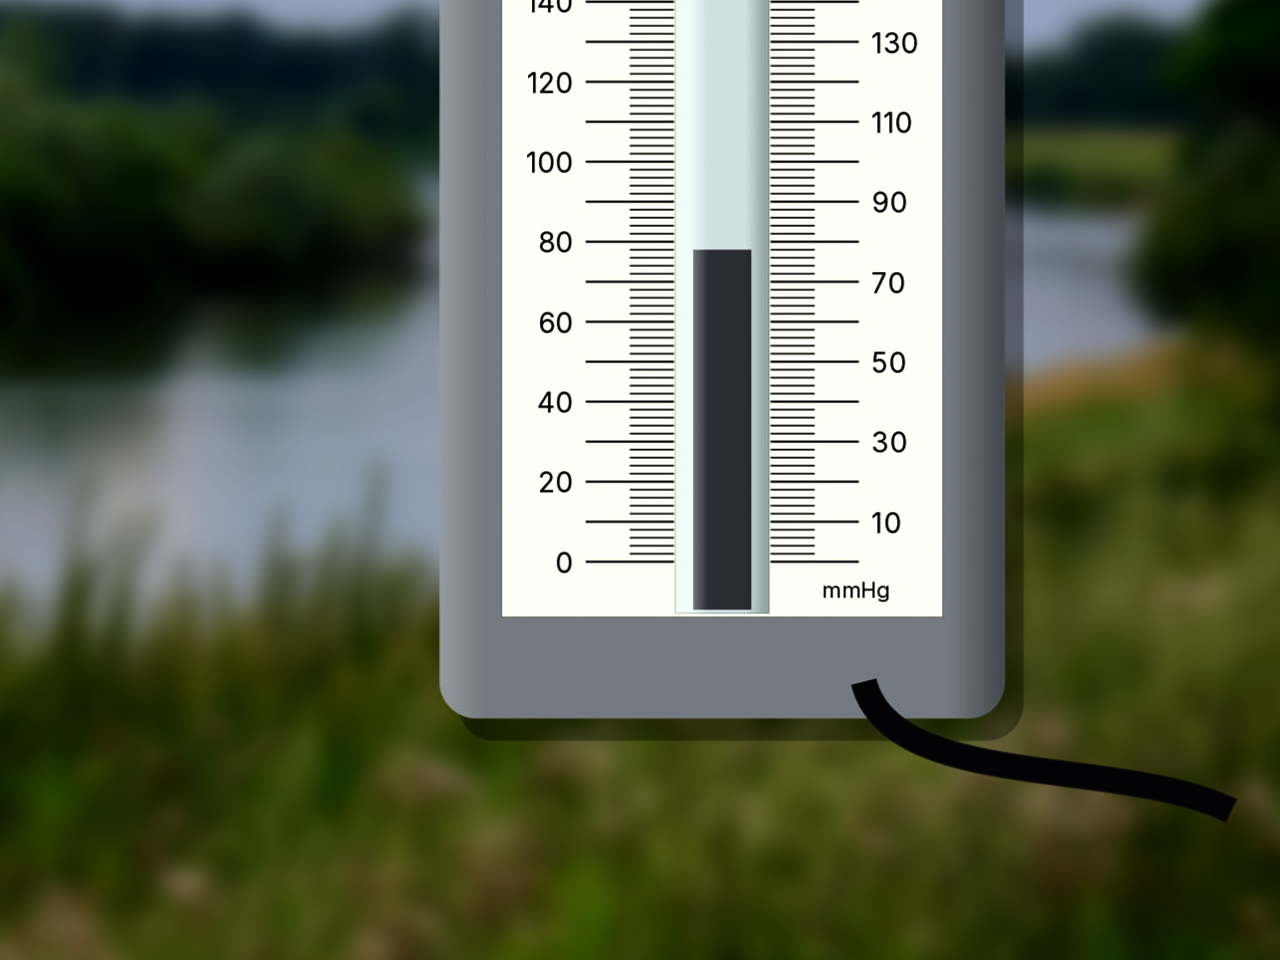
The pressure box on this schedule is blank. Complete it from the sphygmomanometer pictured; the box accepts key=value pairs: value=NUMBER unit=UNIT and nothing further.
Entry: value=78 unit=mmHg
